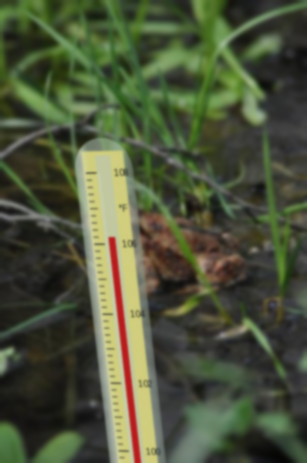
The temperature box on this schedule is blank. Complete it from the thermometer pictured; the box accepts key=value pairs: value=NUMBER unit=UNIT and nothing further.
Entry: value=106.2 unit=°F
